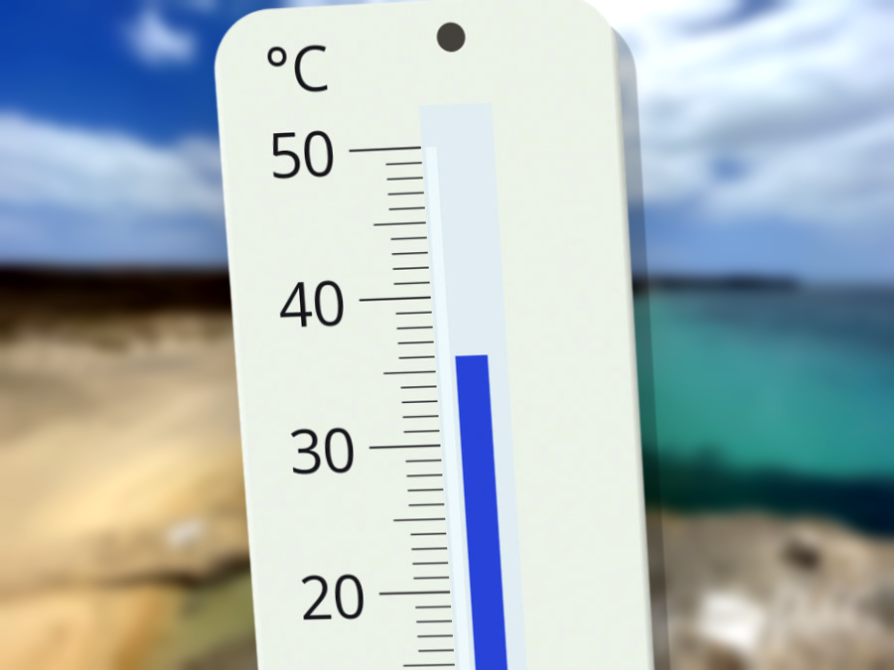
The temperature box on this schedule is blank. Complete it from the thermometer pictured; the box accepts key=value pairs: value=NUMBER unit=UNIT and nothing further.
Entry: value=36 unit=°C
